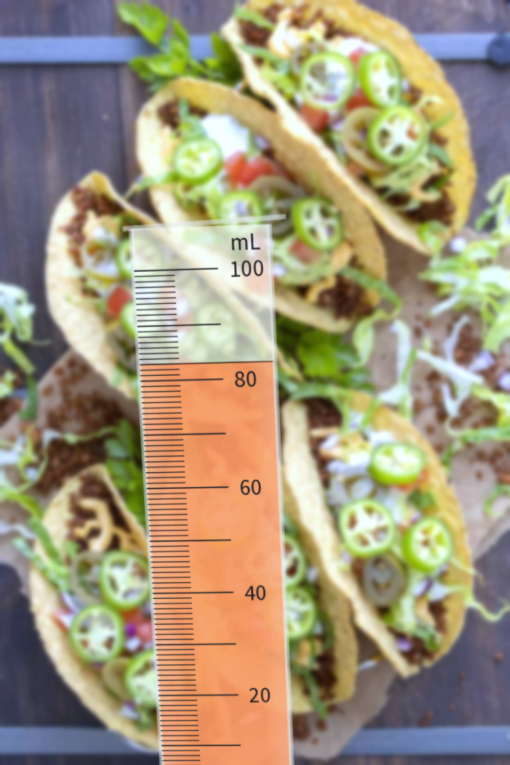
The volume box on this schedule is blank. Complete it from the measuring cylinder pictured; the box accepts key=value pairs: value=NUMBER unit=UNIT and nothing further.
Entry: value=83 unit=mL
